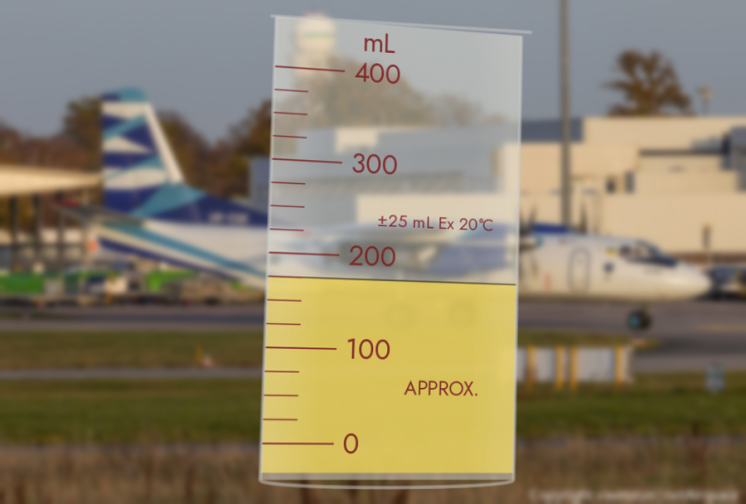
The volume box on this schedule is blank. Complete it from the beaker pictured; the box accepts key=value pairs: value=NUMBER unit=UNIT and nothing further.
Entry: value=175 unit=mL
